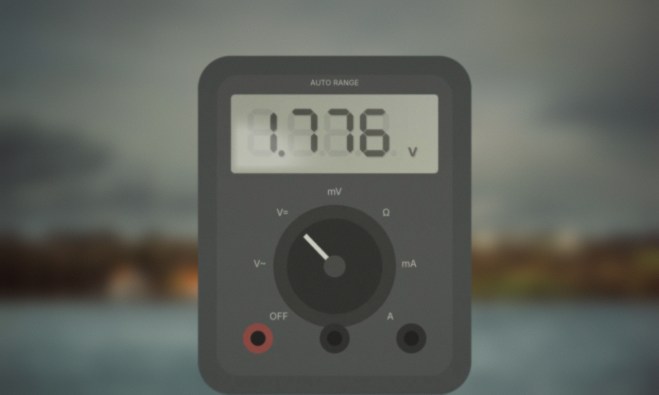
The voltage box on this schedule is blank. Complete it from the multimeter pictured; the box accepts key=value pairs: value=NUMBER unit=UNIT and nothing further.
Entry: value=1.776 unit=V
